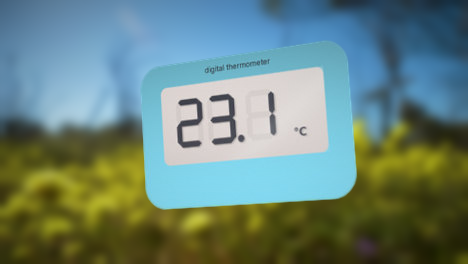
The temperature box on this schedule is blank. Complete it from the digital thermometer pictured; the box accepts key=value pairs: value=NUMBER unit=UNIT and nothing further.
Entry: value=23.1 unit=°C
